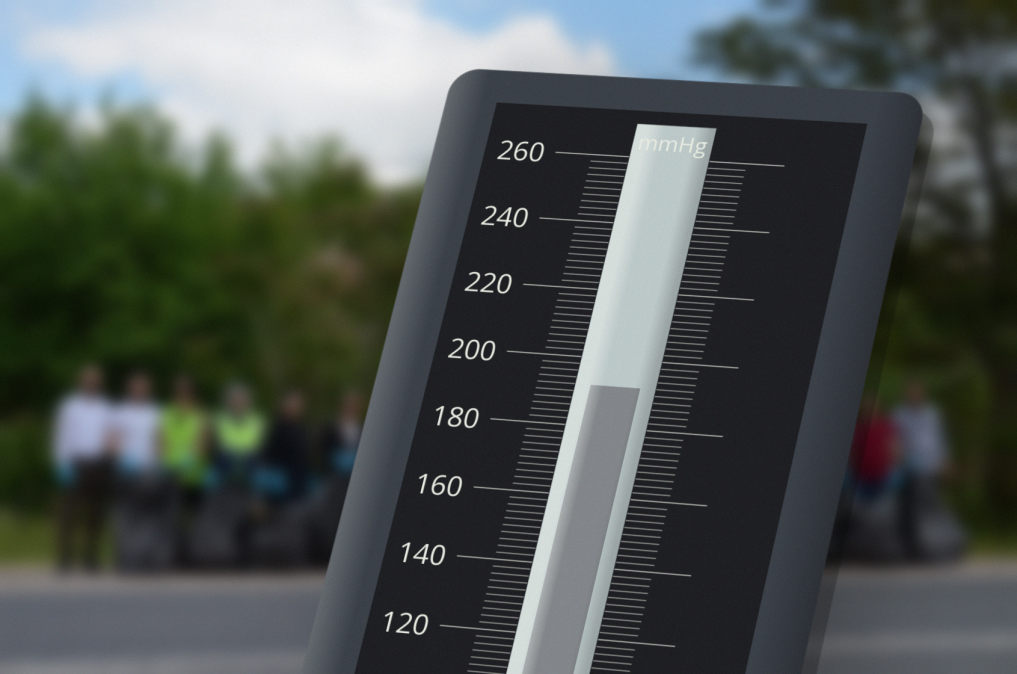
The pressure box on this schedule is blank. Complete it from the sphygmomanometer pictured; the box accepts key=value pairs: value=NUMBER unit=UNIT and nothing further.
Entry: value=192 unit=mmHg
